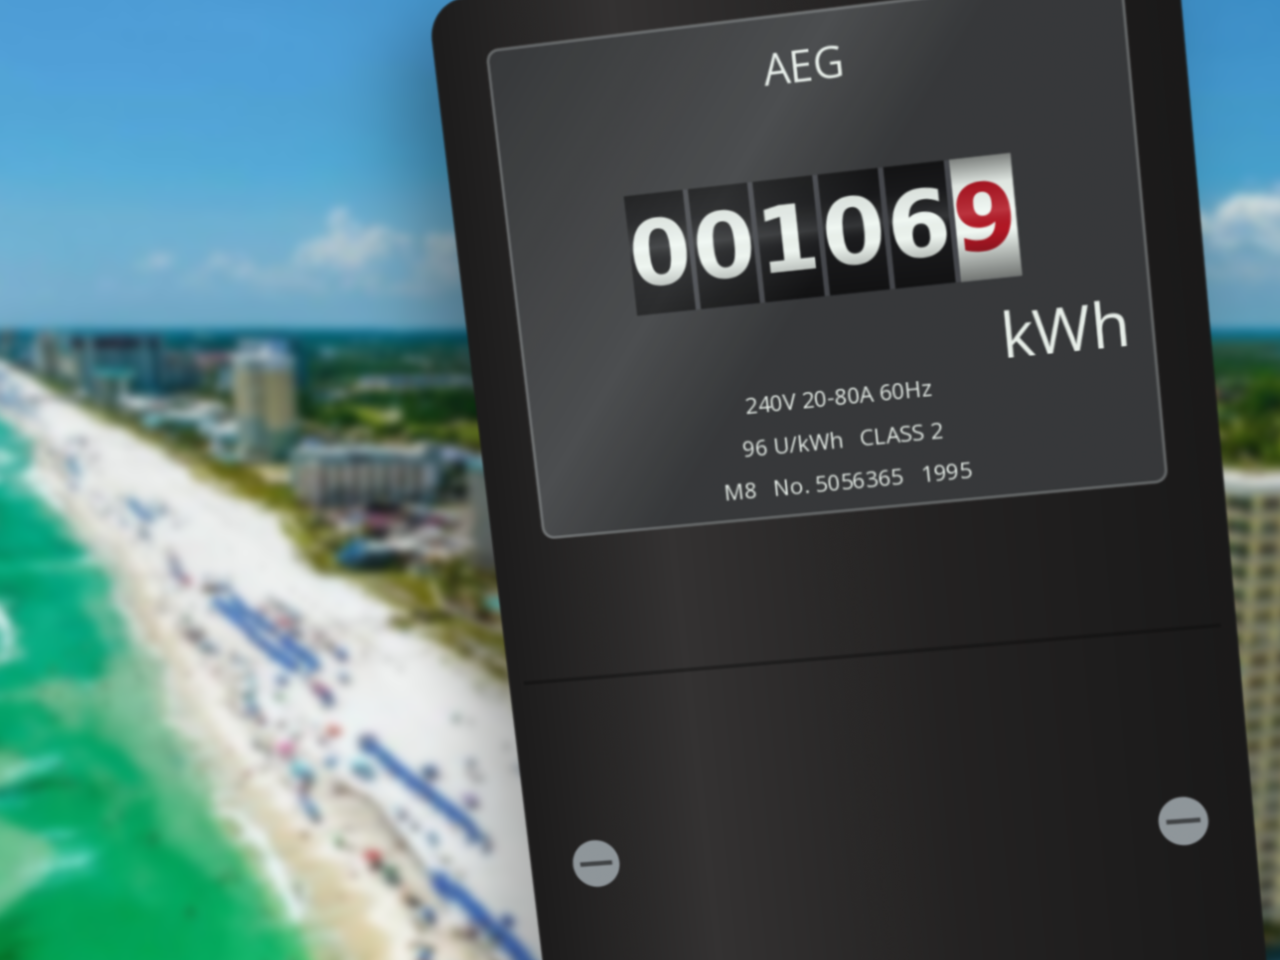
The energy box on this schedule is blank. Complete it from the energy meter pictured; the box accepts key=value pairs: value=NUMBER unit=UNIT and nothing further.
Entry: value=106.9 unit=kWh
